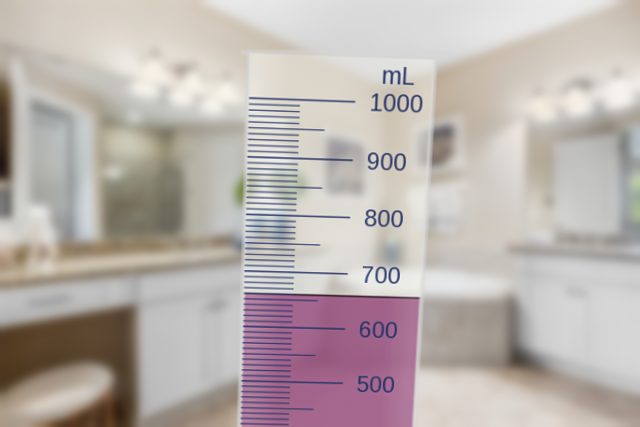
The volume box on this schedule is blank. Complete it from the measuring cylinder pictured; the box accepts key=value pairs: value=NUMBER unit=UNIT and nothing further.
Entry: value=660 unit=mL
